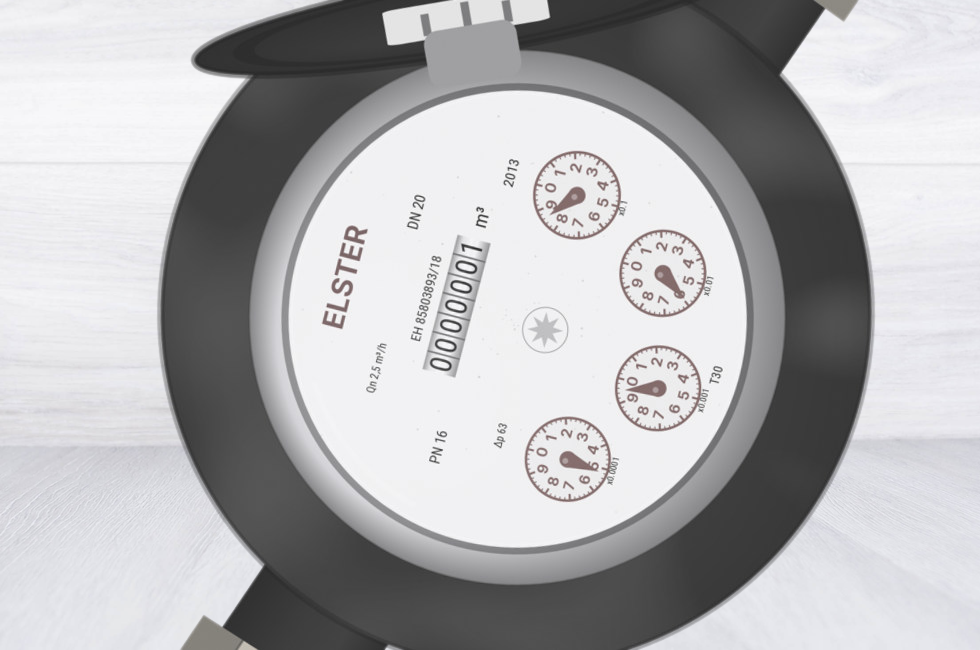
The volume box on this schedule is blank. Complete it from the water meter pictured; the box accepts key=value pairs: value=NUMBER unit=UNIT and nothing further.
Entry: value=1.8595 unit=m³
